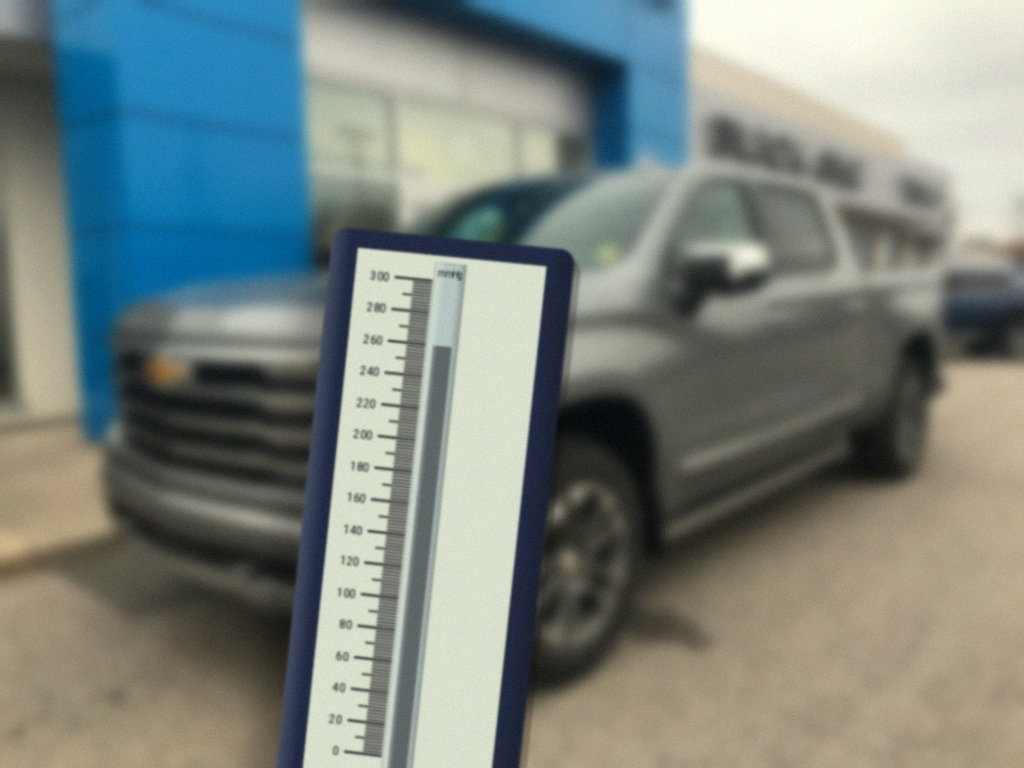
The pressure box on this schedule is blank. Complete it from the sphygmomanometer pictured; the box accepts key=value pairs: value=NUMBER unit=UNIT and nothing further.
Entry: value=260 unit=mmHg
